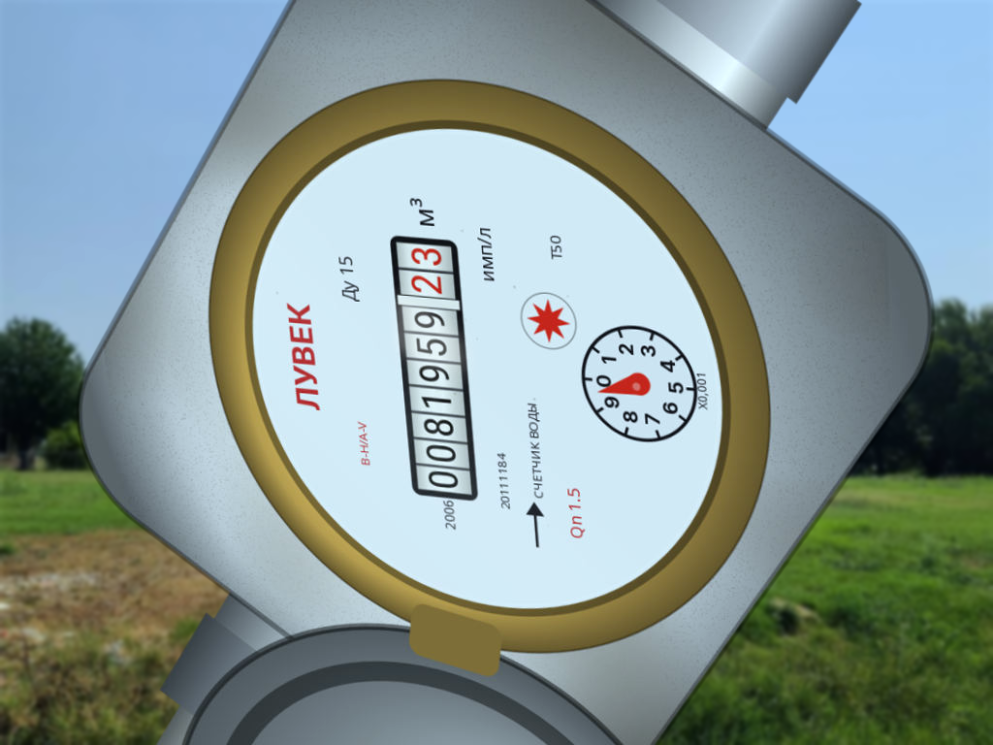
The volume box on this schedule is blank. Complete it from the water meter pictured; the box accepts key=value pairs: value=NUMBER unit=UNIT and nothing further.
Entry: value=81959.229 unit=m³
